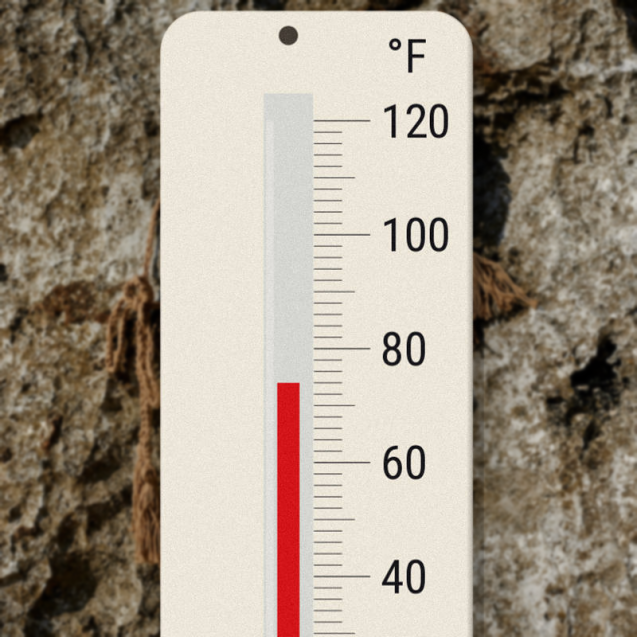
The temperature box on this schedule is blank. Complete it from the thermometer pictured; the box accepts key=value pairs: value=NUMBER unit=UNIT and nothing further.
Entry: value=74 unit=°F
